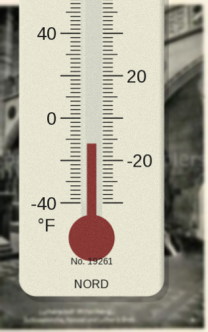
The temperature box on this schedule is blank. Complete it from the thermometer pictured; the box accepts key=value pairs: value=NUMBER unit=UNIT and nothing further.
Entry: value=-12 unit=°F
